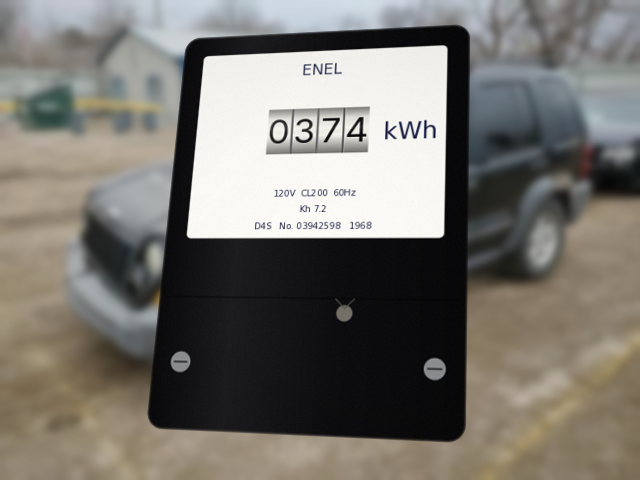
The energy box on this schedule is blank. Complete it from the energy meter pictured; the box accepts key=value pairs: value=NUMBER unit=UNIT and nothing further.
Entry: value=374 unit=kWh
